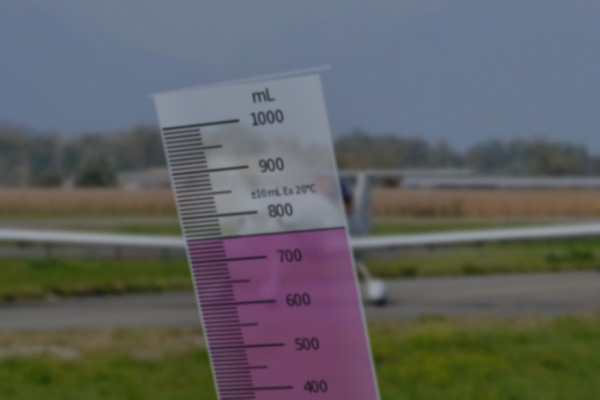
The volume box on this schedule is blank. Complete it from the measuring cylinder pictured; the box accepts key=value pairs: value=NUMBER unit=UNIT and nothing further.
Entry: value=750 unit=mL
